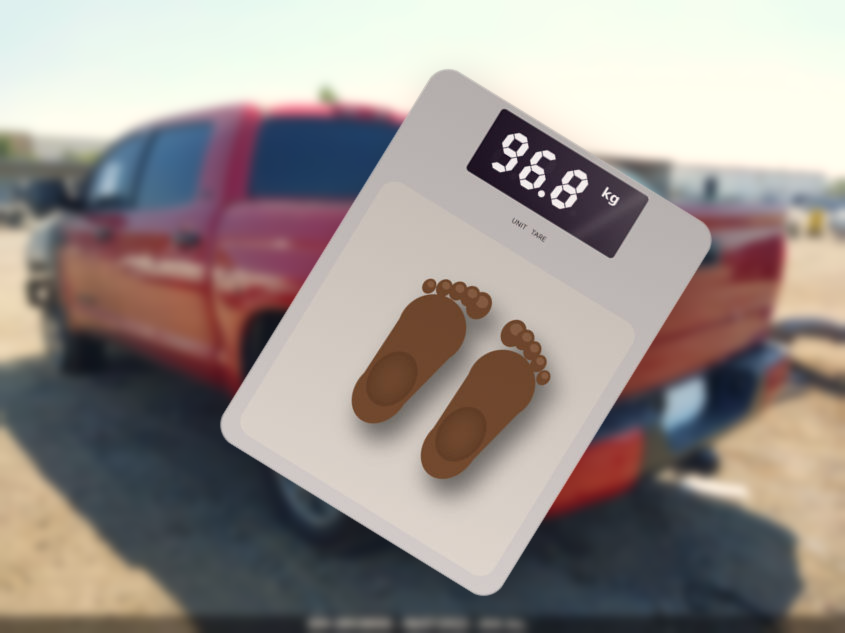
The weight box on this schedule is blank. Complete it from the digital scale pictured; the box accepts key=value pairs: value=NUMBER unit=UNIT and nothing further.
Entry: value=96.8 unit=kg
